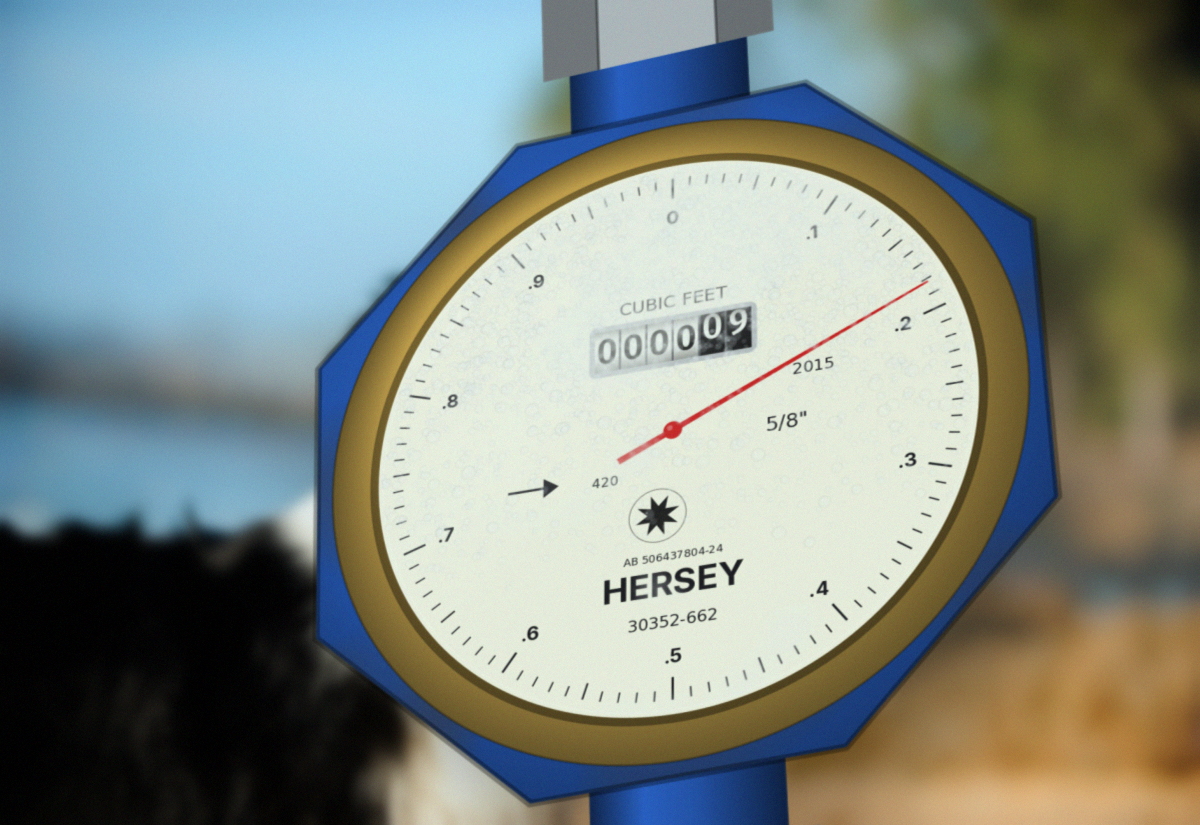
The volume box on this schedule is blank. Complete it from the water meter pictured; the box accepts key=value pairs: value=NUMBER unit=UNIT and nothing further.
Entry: value=9.18 unit=ft³
